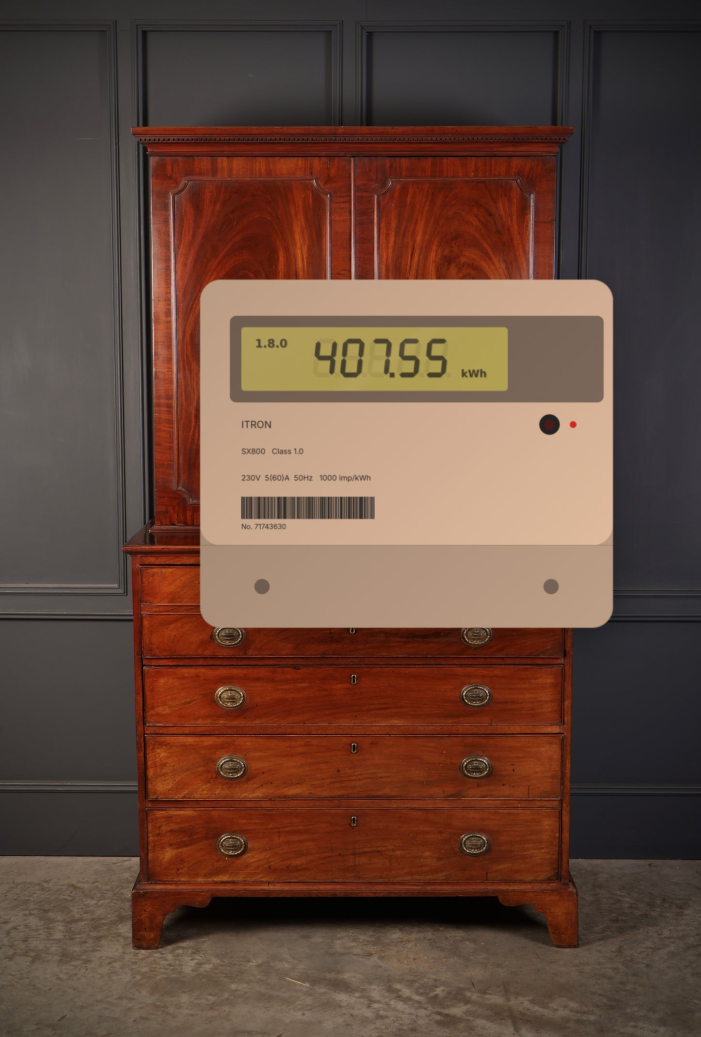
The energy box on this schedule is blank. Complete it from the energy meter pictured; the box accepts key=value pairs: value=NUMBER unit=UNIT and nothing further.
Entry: value=407.55 unit=kWh
